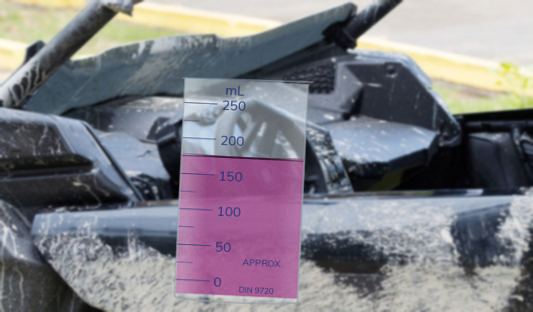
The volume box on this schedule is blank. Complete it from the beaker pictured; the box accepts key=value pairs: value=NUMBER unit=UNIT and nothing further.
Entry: value=175 unit=mL
